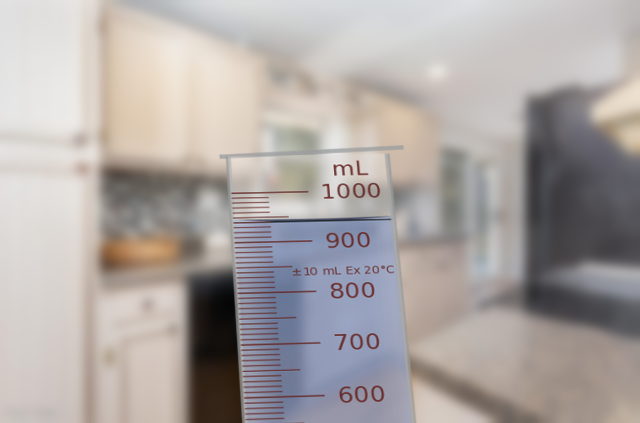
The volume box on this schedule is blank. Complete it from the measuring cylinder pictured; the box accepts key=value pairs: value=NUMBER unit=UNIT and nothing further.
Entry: value=940 unit=mL
